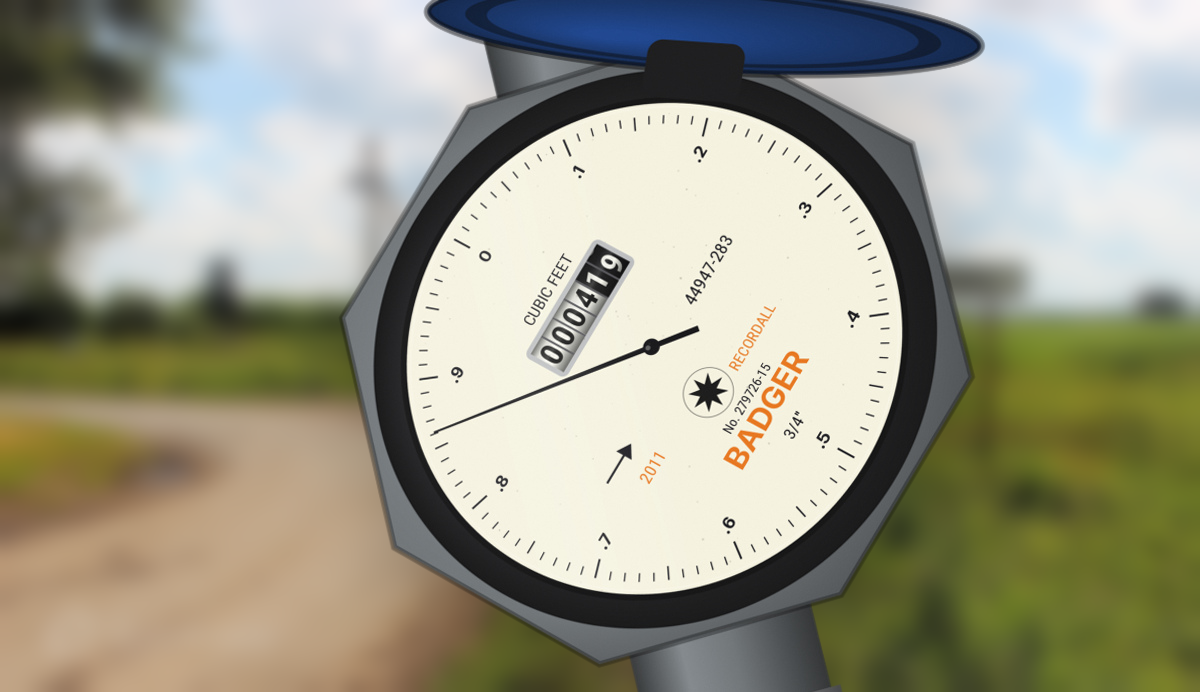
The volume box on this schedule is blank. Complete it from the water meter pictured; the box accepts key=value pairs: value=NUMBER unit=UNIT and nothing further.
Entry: value=418.86 unit=ft³
